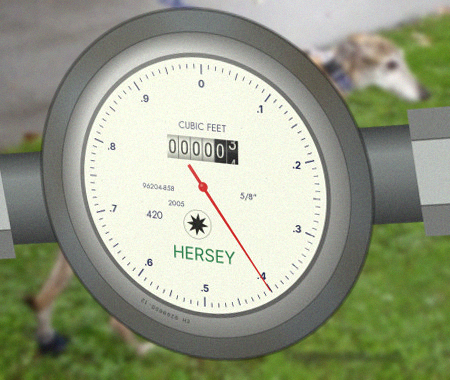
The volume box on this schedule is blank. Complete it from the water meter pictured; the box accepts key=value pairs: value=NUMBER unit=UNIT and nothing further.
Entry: value=3.40 unit=ft³
